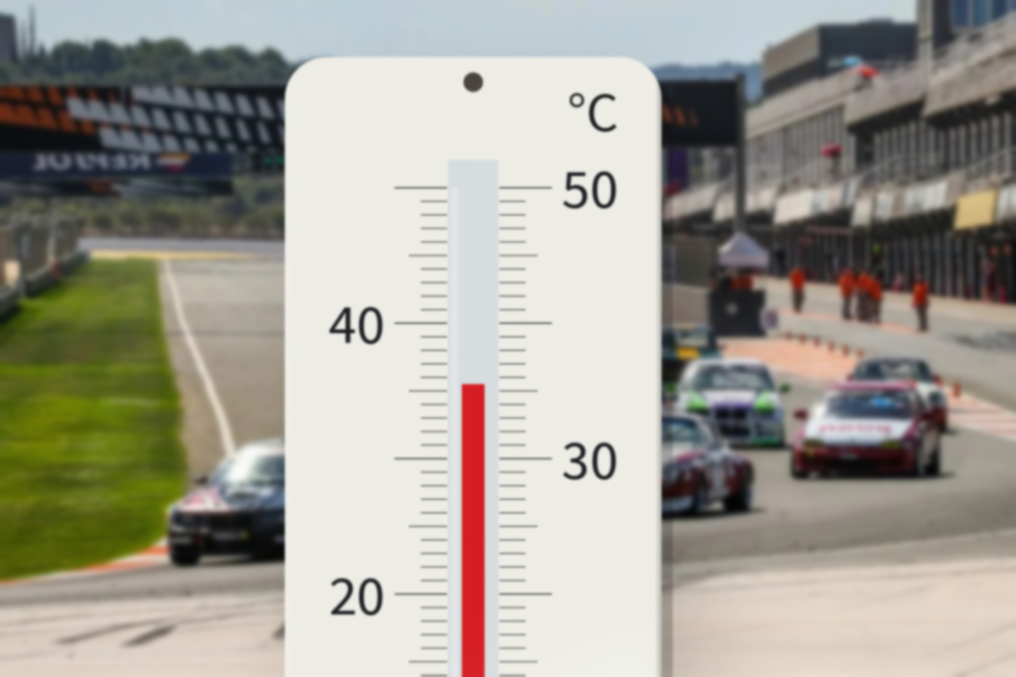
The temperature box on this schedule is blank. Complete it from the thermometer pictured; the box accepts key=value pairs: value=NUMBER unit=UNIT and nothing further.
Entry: value=35.5 unit=°C
